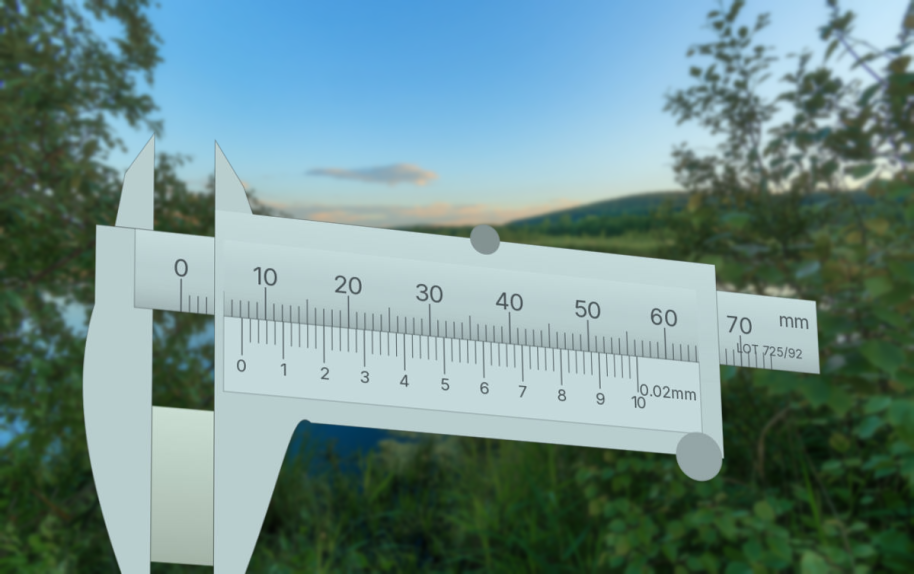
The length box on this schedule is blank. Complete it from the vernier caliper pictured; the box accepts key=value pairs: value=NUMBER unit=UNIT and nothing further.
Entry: value=7.2 unit=mm
